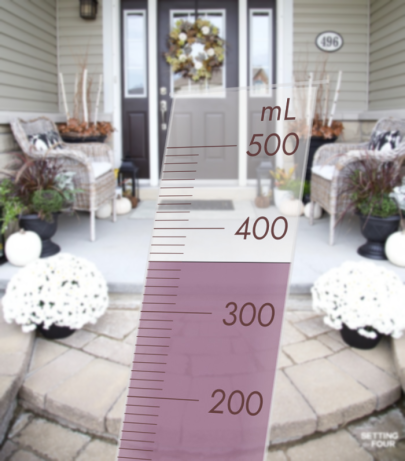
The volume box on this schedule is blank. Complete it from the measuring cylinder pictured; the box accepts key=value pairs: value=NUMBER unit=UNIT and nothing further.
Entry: value=360 unit=mL
